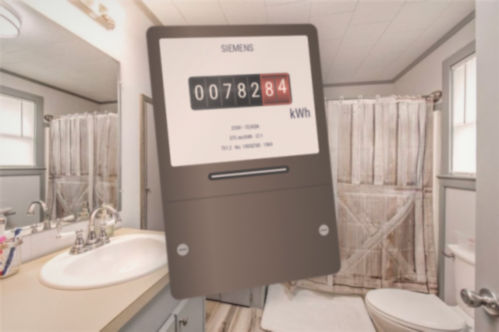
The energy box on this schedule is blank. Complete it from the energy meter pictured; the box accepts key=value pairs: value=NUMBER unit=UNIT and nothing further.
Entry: value=782.84 unit=kWh
